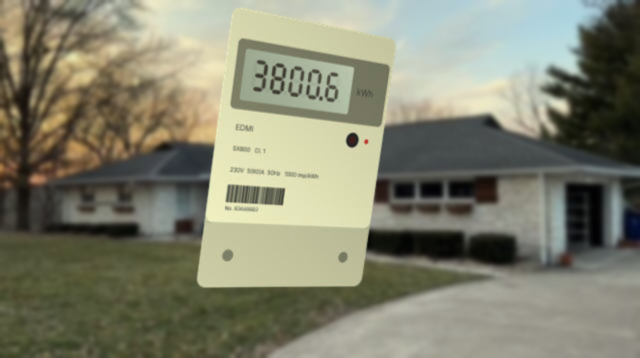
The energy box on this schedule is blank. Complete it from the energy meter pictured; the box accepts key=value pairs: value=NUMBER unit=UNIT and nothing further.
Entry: value=3800.6 unit=kWh
